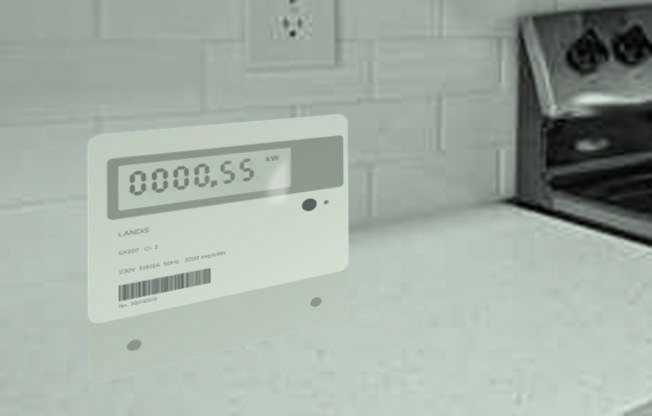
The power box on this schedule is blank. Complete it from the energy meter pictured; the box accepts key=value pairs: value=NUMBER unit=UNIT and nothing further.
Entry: value=0.55 unit=kW
